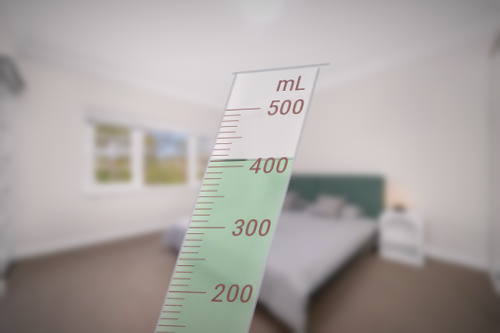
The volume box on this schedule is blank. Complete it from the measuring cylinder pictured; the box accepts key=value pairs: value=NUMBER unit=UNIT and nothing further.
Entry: value=410 unit=mL
